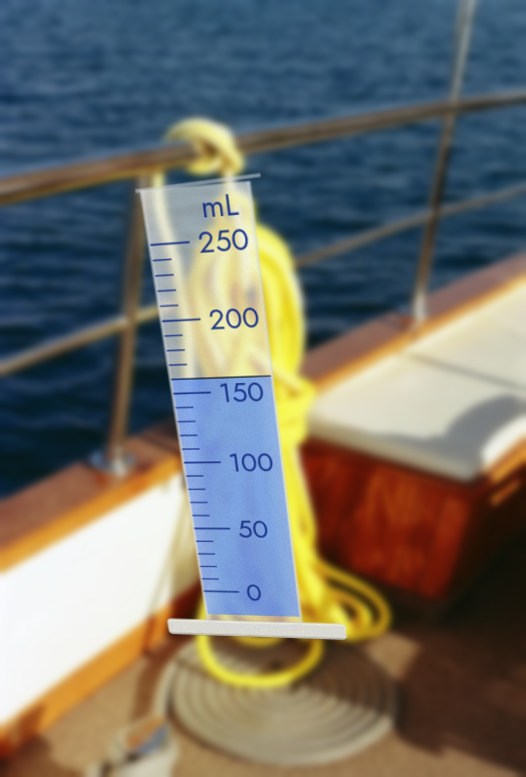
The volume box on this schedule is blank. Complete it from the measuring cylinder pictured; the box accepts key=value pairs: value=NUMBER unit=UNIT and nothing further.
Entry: value=160 unit=mL
